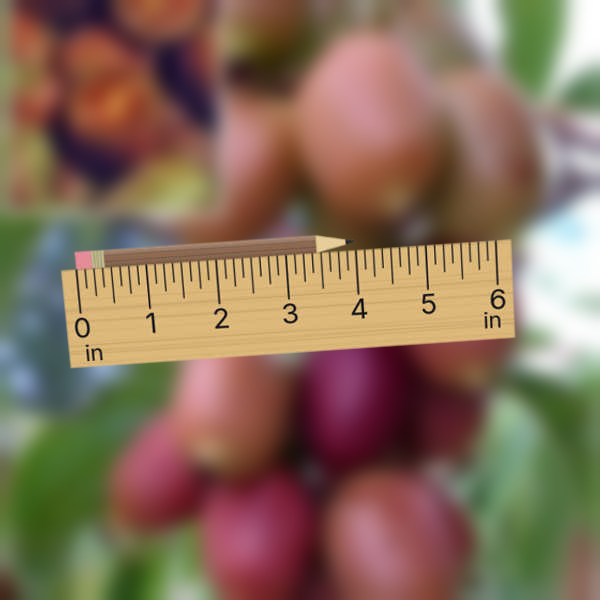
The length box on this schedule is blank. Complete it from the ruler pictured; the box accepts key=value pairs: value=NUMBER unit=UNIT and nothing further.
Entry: value=4 unit=in
